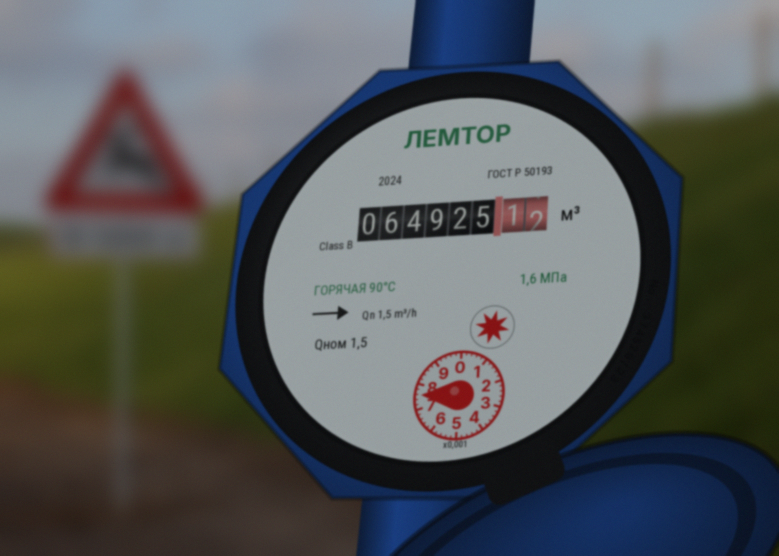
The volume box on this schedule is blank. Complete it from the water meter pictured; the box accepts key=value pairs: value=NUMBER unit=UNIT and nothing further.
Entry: value=64925.117 unit=m³
